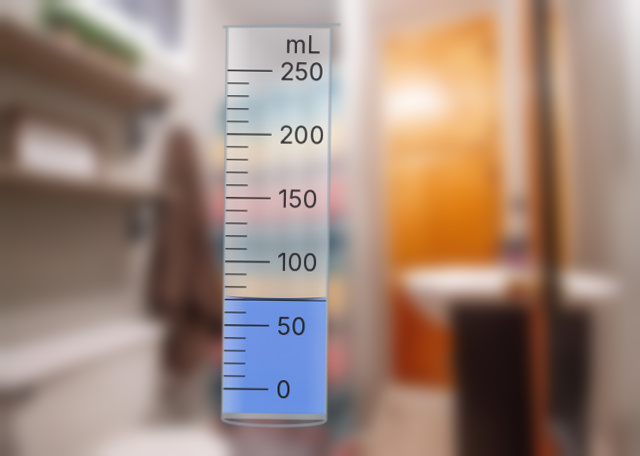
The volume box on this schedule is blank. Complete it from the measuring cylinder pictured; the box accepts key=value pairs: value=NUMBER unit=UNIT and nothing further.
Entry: value=70 unit=mL
